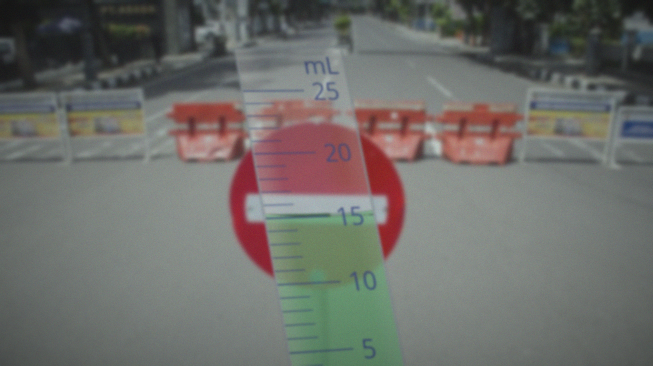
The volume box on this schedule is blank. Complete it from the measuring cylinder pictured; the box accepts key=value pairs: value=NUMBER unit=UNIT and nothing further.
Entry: value=15 unit=mL
